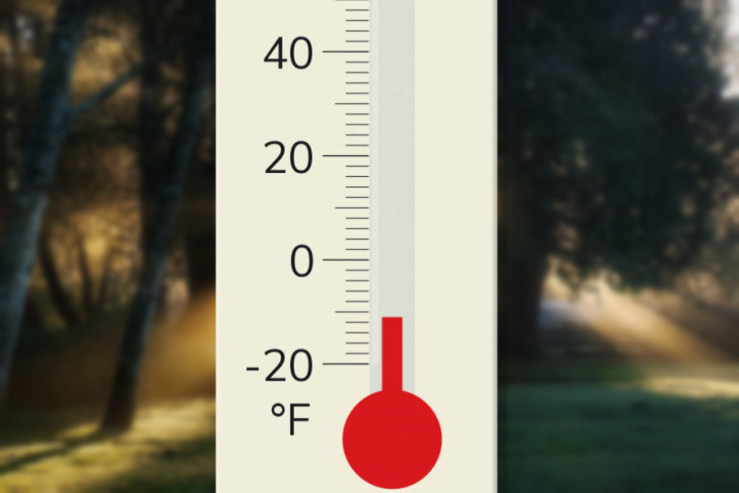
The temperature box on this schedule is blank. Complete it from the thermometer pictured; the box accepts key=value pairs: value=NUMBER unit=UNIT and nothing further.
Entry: value=-11 unit=°F
